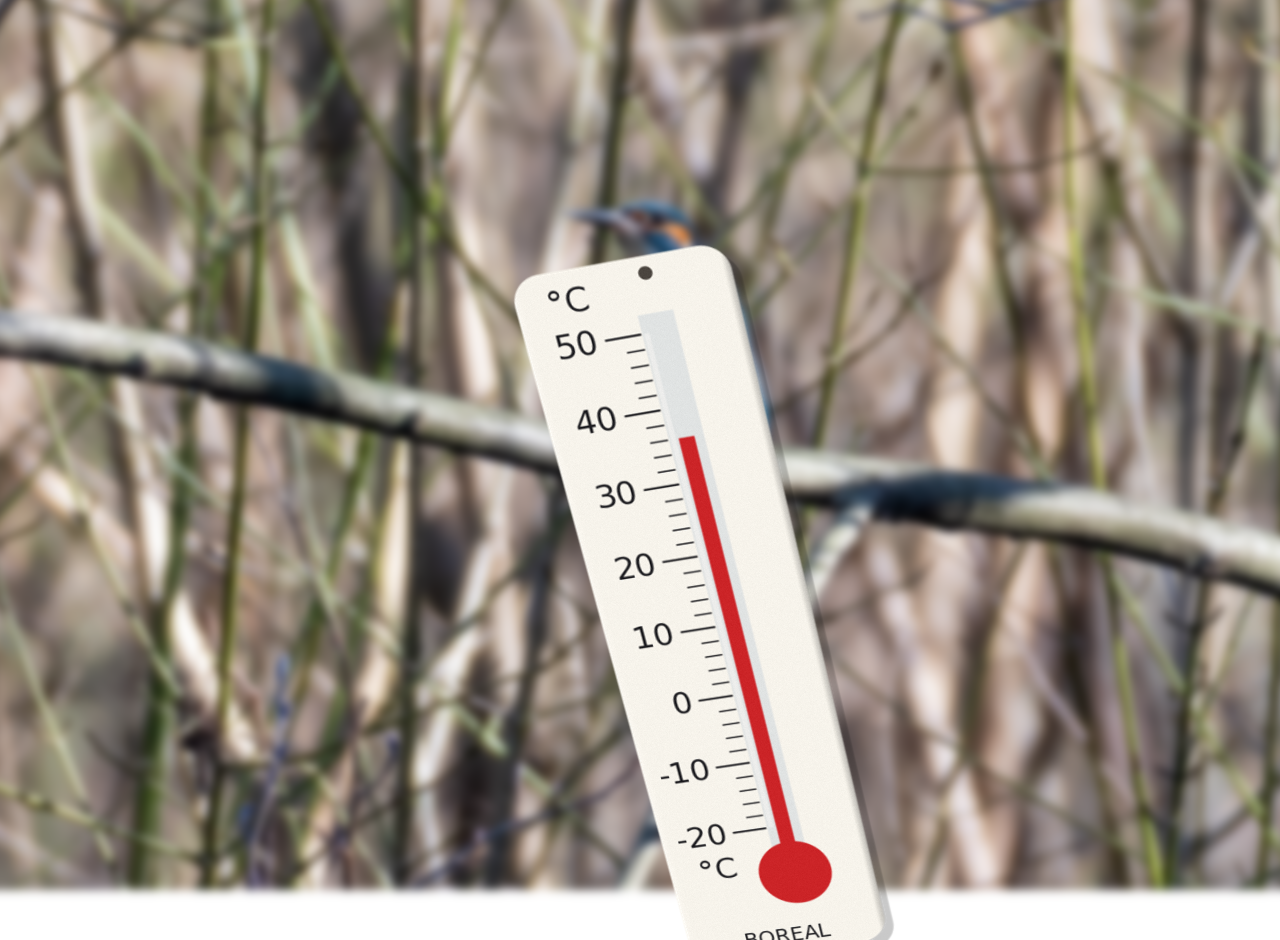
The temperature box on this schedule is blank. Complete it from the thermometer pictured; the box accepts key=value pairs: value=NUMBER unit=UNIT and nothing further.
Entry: value=36 unit=°C
